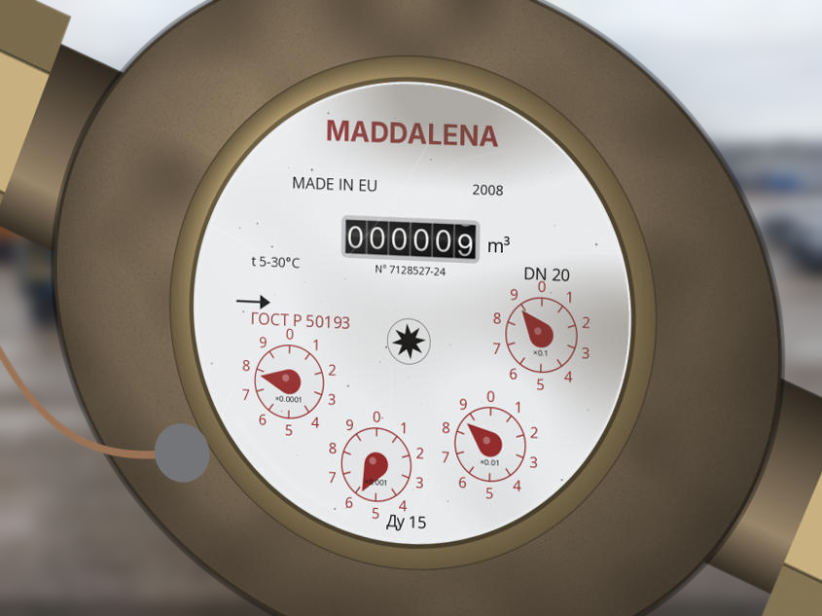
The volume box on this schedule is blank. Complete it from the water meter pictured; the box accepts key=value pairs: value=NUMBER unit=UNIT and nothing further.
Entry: value=8.8857 unit=m³
